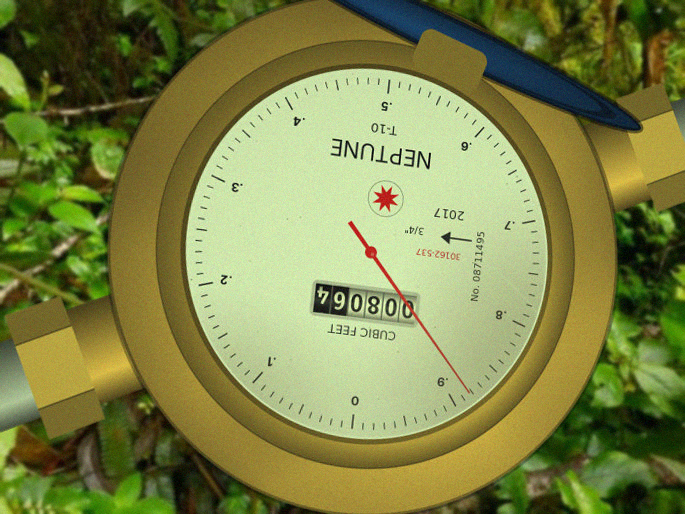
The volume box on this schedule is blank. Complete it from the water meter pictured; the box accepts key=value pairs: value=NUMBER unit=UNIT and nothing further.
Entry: value=8063.88 unit=ft³
